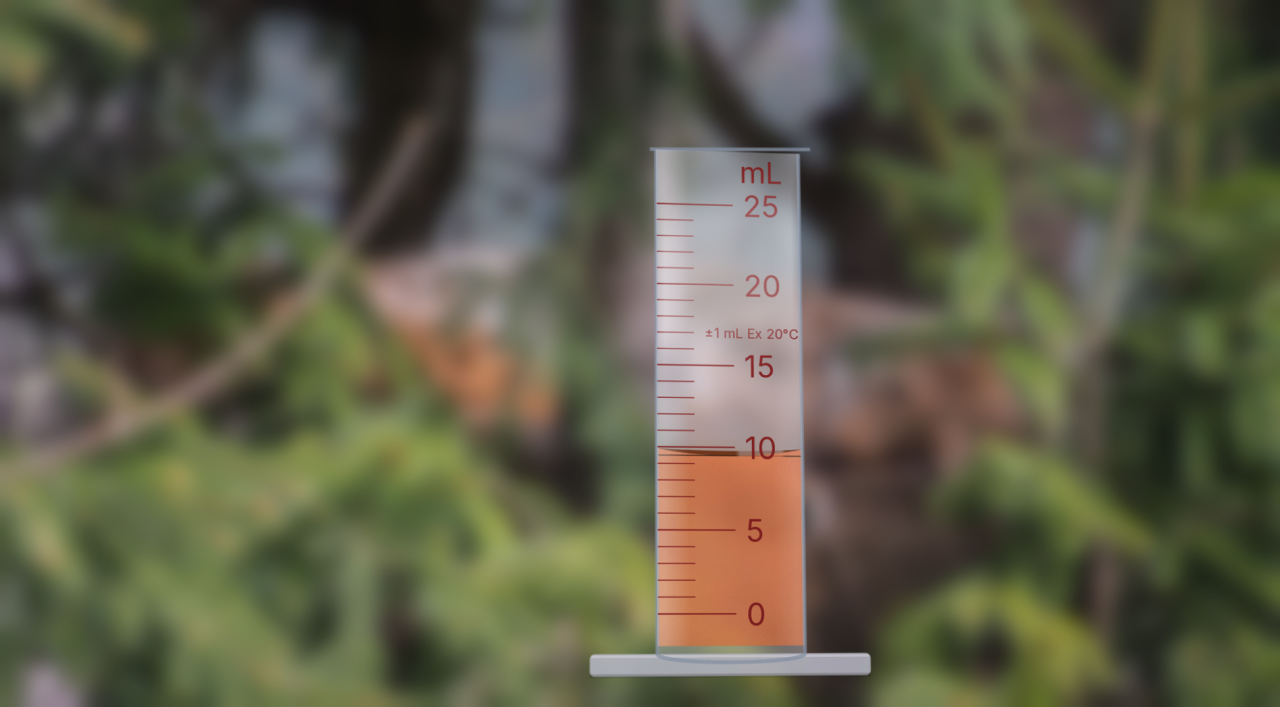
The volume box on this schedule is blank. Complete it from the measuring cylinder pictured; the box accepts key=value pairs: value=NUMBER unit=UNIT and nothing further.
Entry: value=9.5 unit=mL
